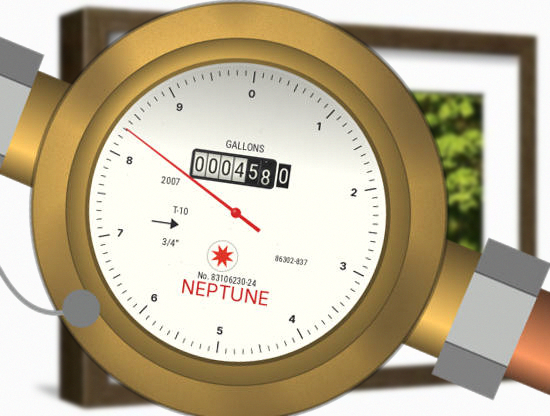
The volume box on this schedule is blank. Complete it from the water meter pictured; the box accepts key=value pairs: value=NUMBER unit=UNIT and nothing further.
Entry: value=4578.3 unit=gal
